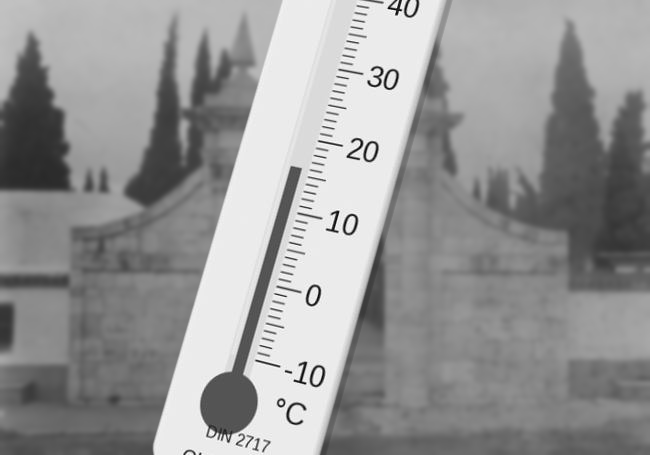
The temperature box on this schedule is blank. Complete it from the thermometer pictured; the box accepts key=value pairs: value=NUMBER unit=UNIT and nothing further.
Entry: value=16 unit=°C
